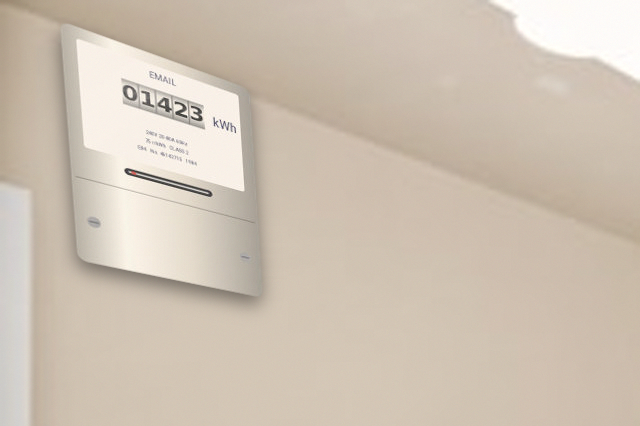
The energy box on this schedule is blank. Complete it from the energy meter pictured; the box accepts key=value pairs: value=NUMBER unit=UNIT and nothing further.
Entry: value=1423 unit=kWh
